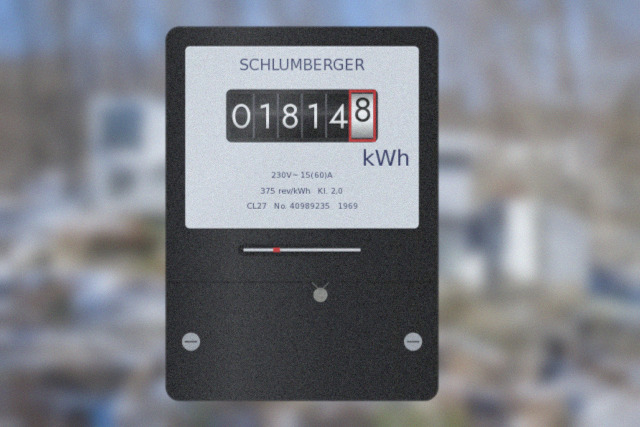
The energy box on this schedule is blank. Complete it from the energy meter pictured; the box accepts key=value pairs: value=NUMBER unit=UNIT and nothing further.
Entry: value=1814.8 unit=kWh
